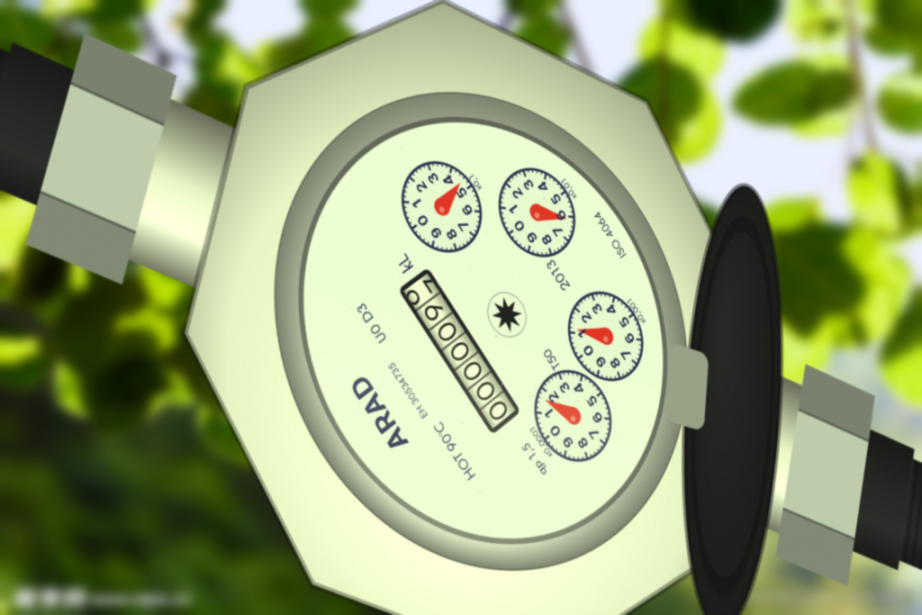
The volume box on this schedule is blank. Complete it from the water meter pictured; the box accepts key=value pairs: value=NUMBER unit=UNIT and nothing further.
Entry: value=96.4611 unit=kL
